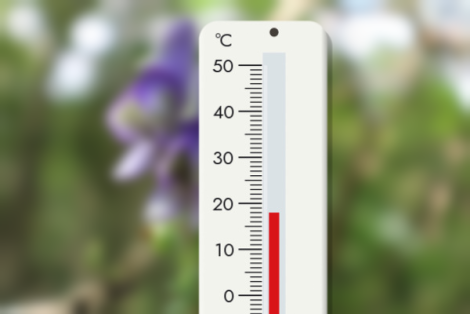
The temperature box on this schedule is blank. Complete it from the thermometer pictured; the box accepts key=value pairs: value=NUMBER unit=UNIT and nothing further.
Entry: value=18 unit=°C
